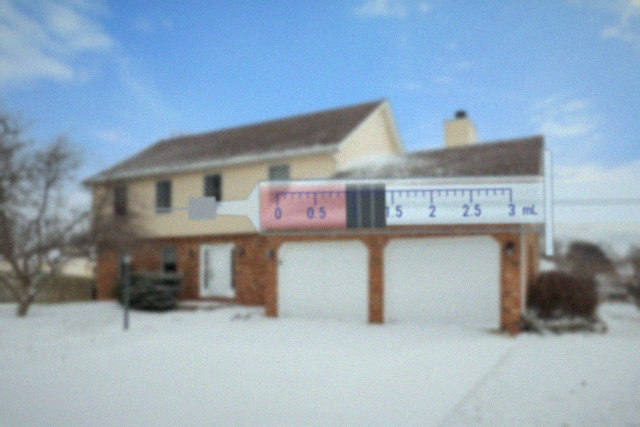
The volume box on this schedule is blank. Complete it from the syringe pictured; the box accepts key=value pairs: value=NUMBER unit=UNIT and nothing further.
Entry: value=0.9 unit=mL
